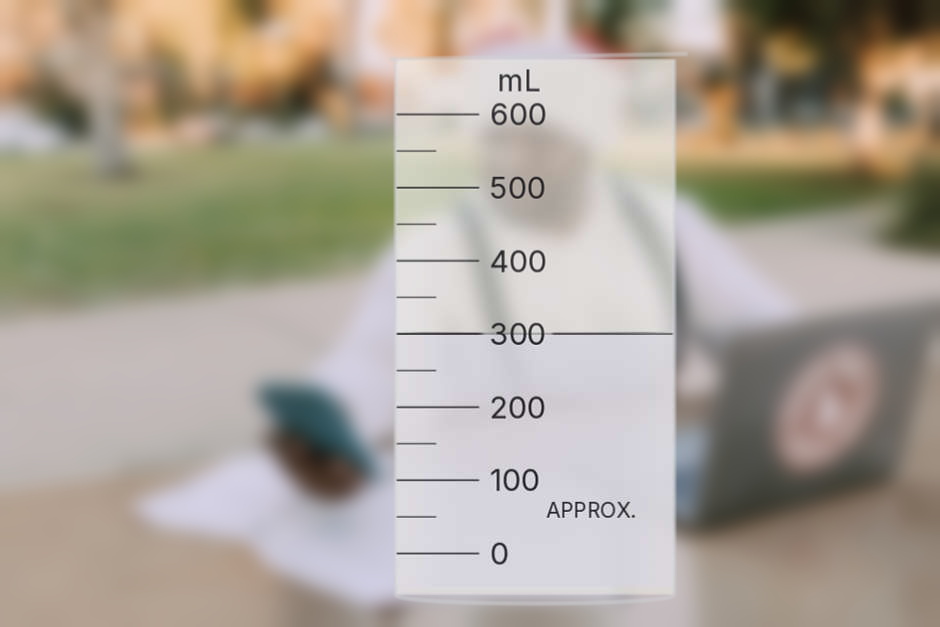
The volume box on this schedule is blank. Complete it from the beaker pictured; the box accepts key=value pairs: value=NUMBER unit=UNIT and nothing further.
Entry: value=300 unit=mL
